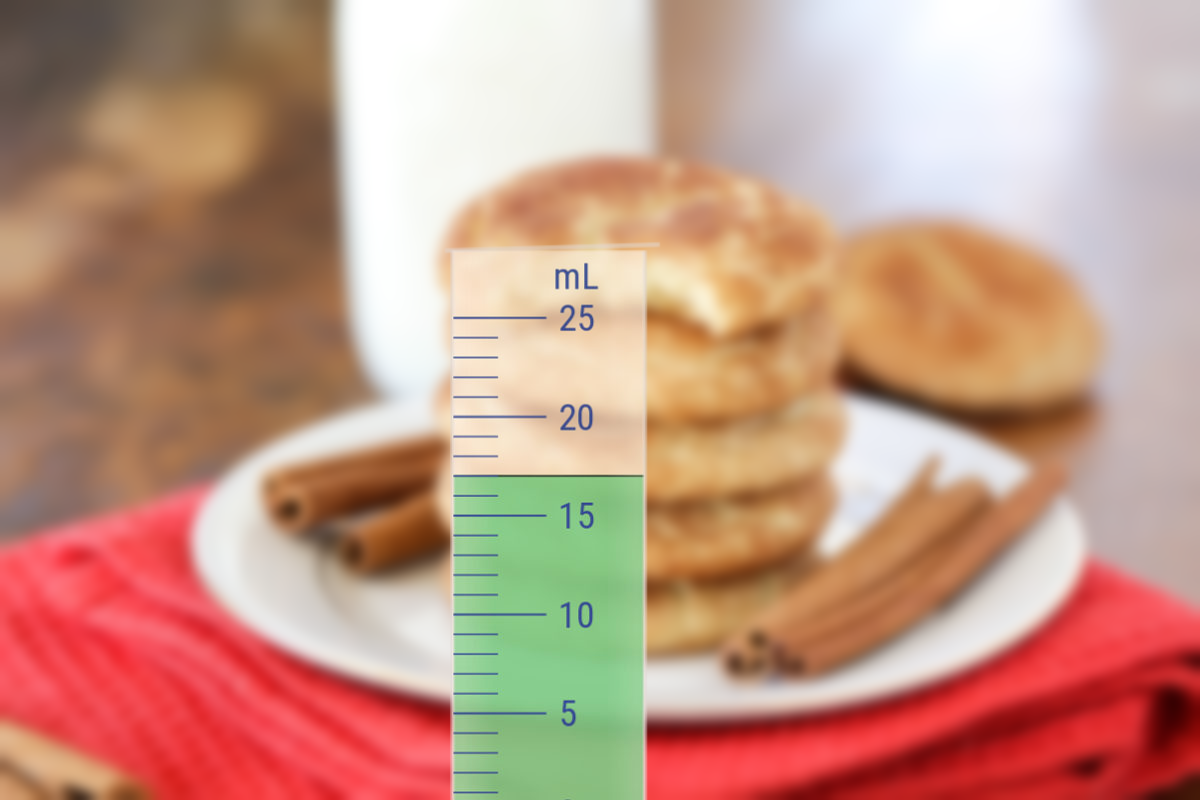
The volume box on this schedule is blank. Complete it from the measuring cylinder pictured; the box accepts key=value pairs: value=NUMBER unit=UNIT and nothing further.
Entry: value=17 unit=mL
